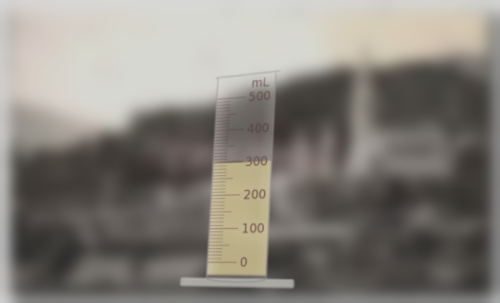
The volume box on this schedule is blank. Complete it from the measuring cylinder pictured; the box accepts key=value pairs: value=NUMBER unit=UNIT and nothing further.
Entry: value=300 unit=mL
